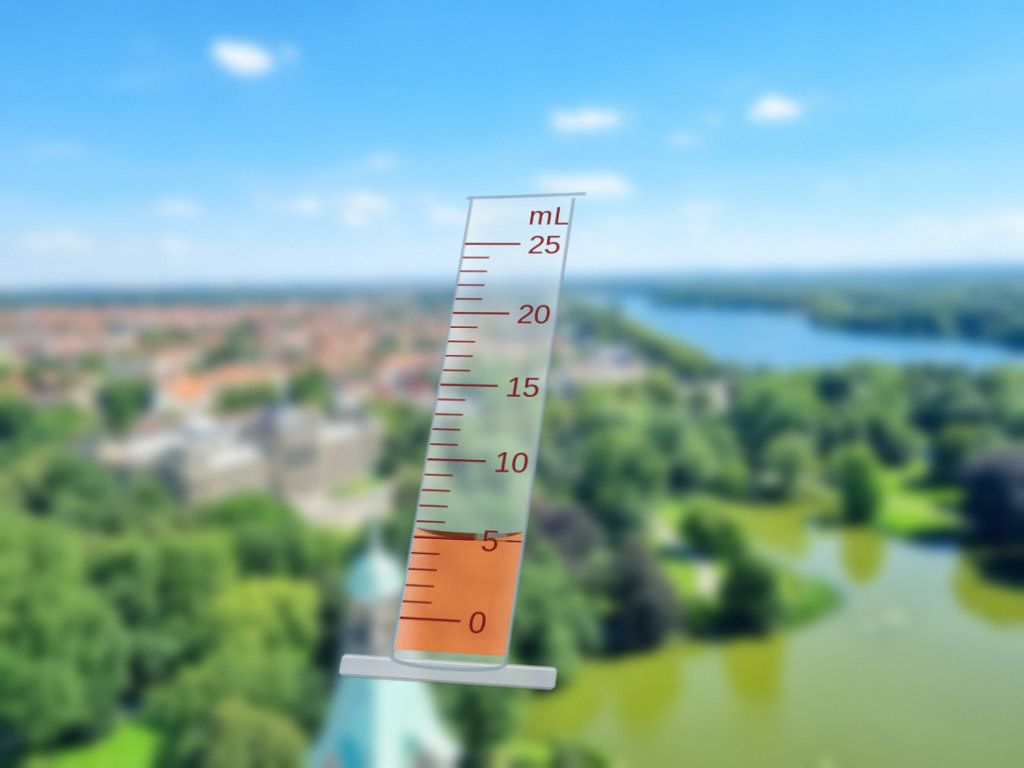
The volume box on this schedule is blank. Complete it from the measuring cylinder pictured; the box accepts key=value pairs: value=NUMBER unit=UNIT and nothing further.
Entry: value=5 unit=mL
